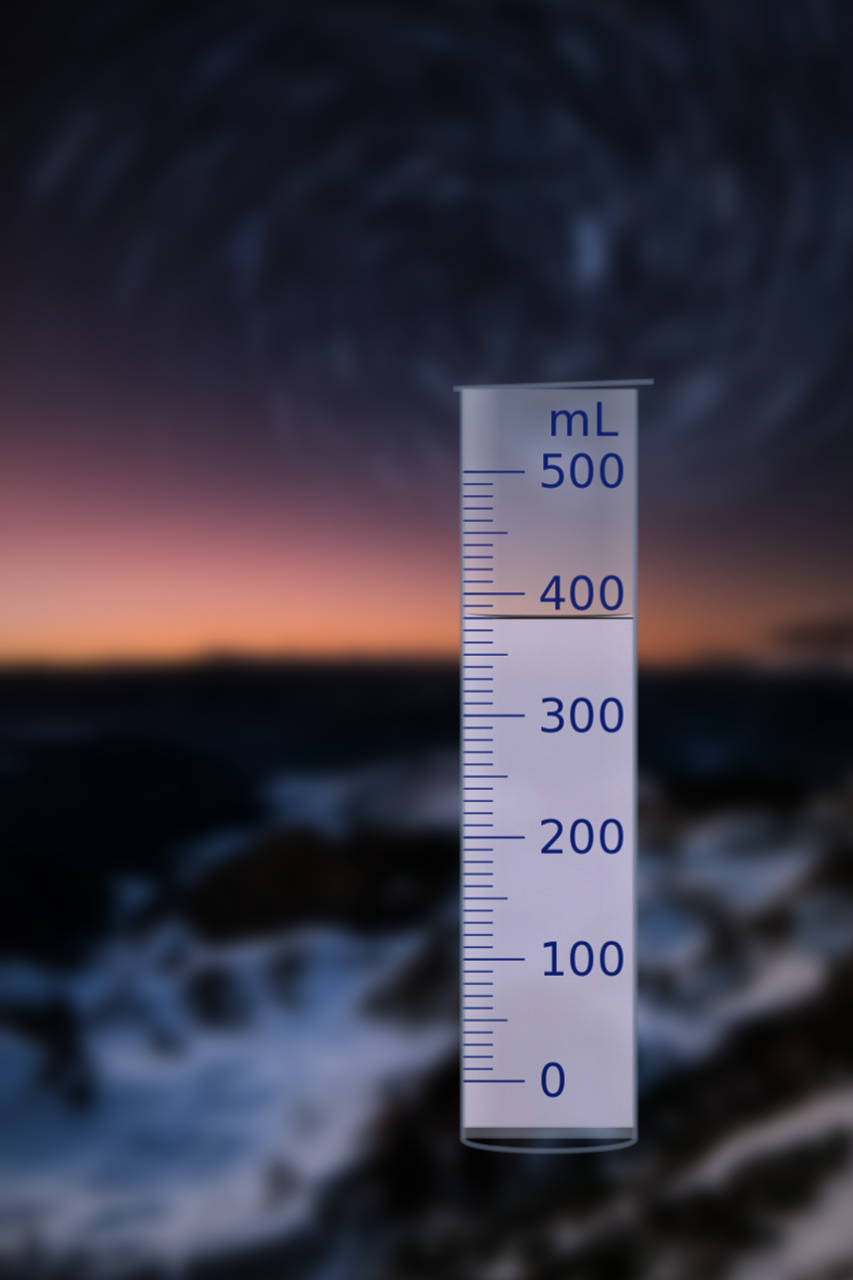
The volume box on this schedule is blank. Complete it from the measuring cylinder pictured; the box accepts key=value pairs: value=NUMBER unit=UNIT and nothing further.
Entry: value=380 unit=mL
